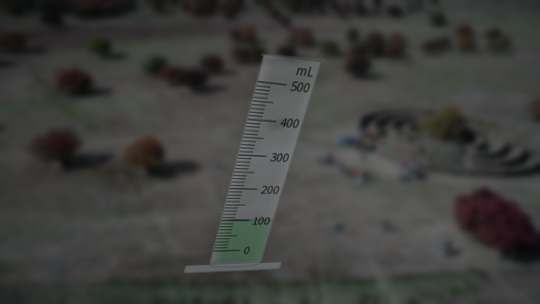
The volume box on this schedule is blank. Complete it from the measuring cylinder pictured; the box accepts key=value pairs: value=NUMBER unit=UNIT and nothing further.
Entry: value=100 unit=mL
